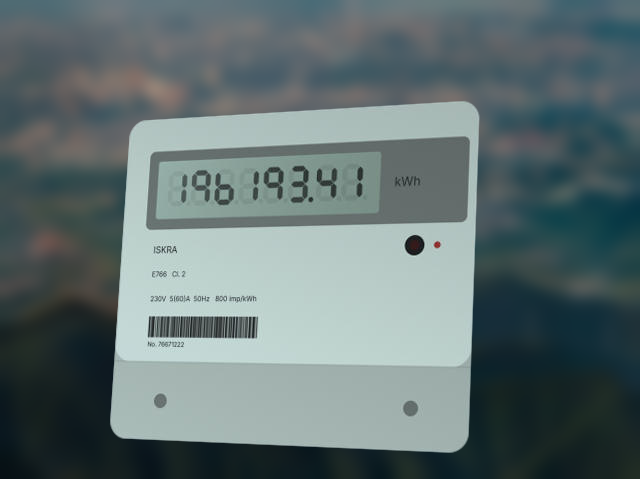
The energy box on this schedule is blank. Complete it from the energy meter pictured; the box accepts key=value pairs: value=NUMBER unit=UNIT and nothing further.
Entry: value=196193.41 unit=kWh
